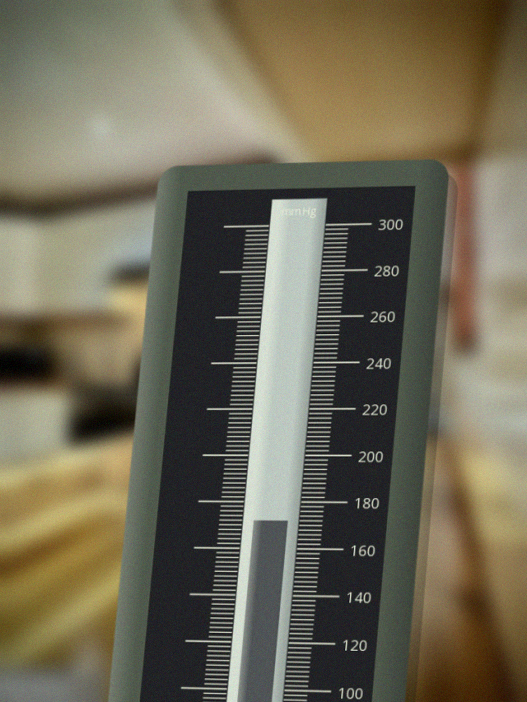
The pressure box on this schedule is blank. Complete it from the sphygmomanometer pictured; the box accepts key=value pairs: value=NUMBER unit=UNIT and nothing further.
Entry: value=172 unit=mmHg
